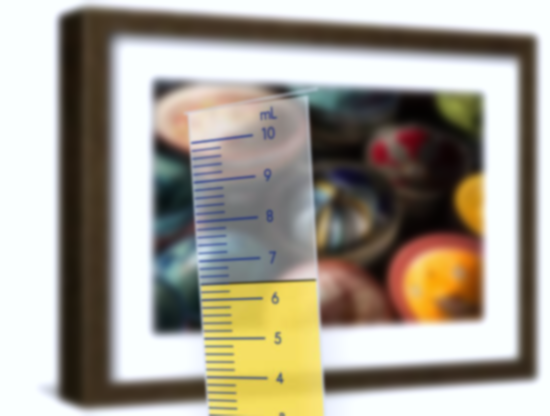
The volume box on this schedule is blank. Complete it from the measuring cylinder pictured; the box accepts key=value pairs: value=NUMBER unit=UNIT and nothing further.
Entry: value=6.4 unit=mL
